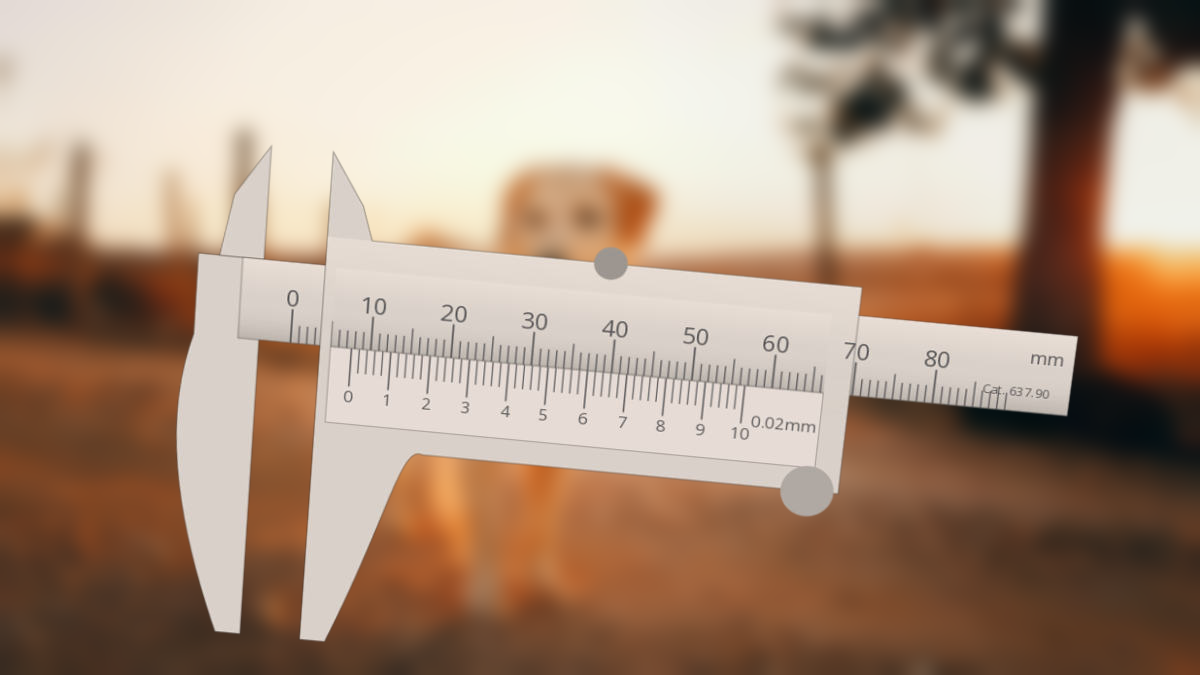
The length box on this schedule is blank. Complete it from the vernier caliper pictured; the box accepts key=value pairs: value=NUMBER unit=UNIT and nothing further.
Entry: value=7.6 unit=mm
